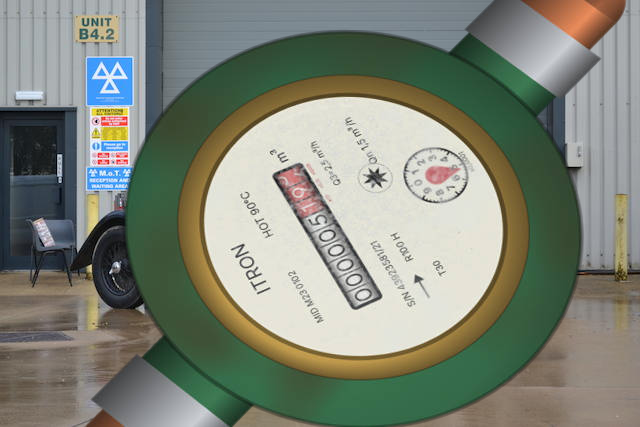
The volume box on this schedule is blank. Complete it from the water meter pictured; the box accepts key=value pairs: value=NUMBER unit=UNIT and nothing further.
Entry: value=5.1955 unit=m³
